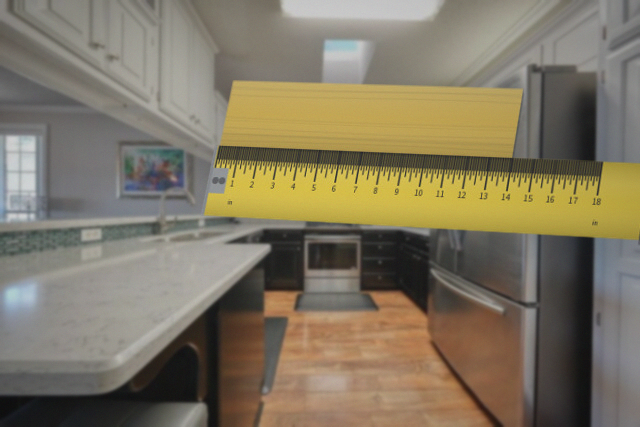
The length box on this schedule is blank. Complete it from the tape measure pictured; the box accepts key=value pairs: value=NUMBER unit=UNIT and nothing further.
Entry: value=14 unit=in
